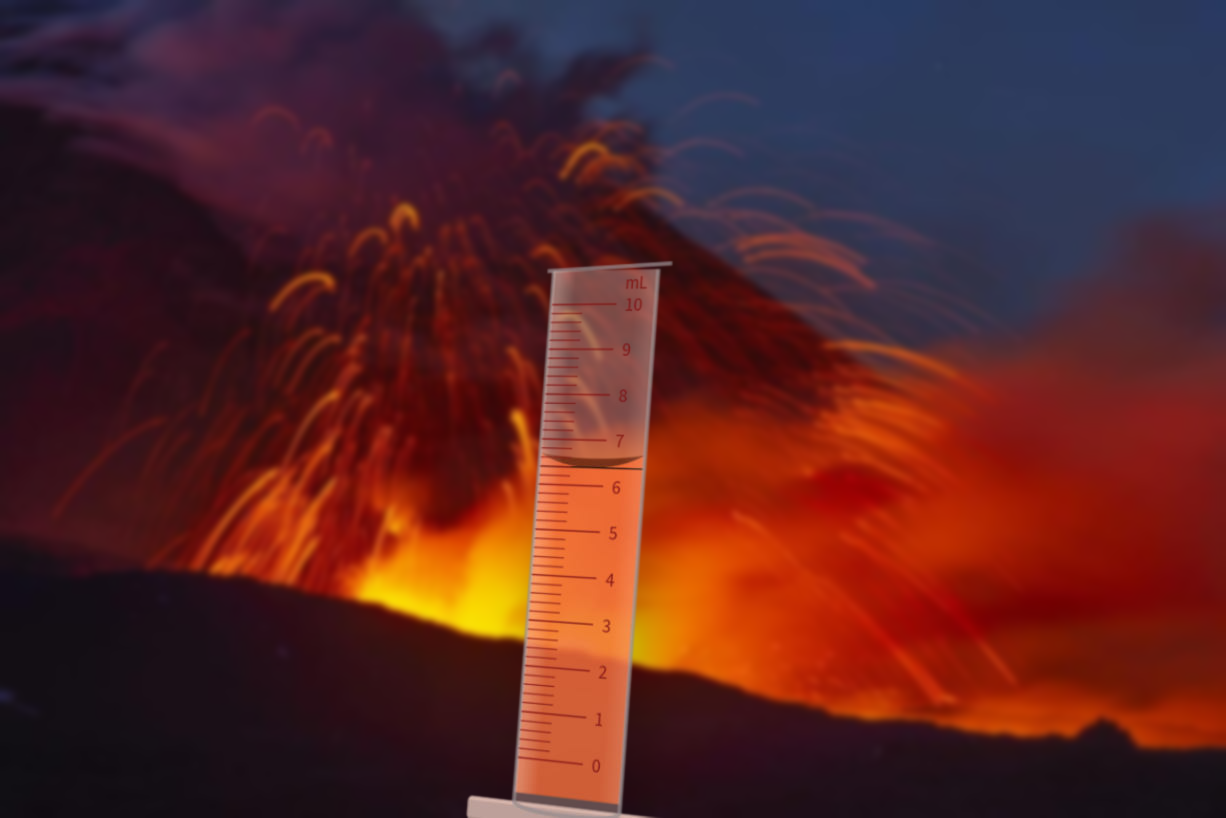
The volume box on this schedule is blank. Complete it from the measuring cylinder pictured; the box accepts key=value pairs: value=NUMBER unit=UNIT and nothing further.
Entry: value=6.4 unit=mL
